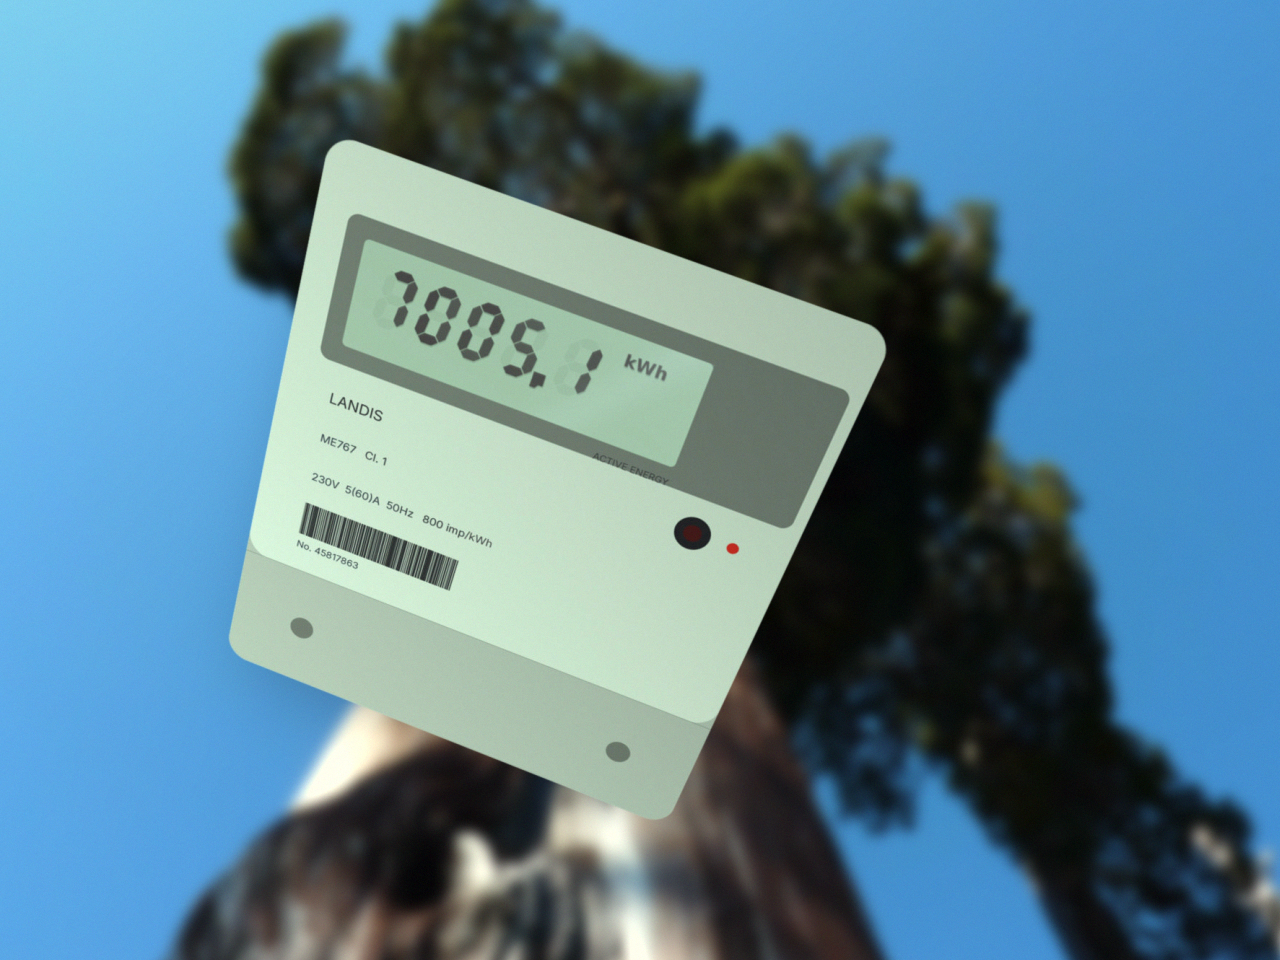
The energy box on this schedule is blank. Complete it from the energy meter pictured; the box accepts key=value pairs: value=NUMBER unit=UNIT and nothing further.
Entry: value=7005.1 unit=kWh
